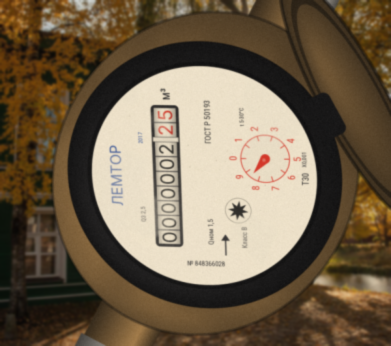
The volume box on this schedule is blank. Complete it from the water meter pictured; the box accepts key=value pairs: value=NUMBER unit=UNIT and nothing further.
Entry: value=2.258 unit=m³
